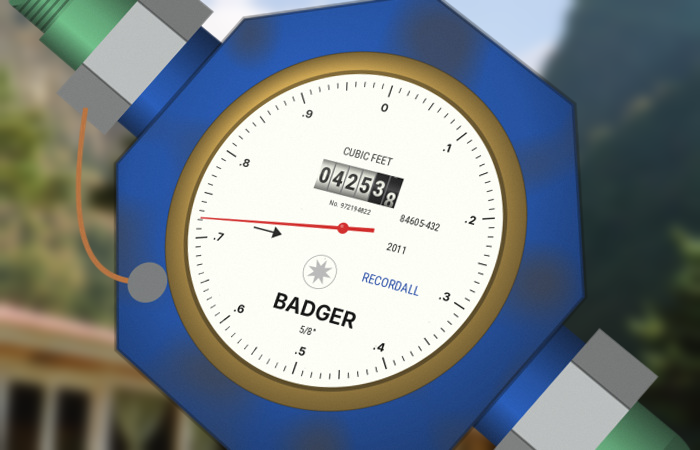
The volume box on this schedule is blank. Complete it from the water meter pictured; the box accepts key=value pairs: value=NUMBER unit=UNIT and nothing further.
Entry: value=42537.72 unit=ft³
